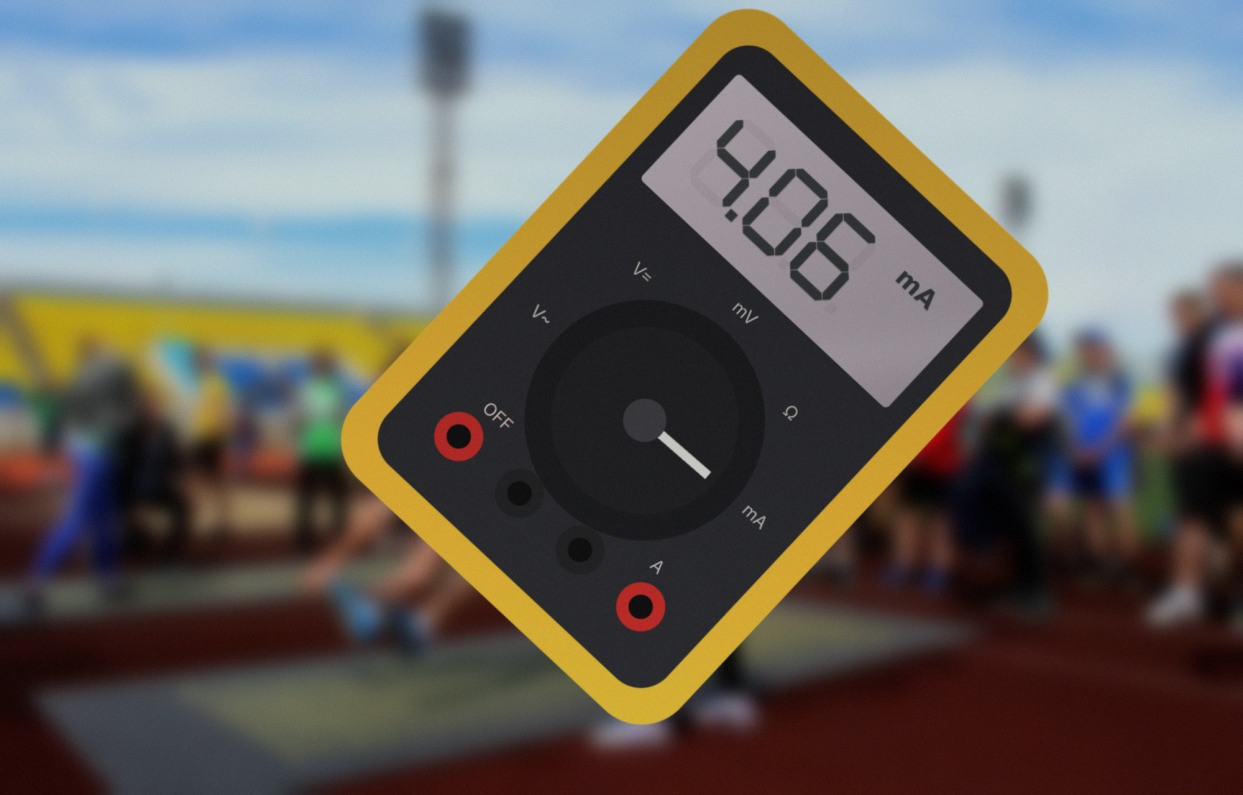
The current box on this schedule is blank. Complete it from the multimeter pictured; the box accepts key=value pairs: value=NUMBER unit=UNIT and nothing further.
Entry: value=4.06 unit=mA
